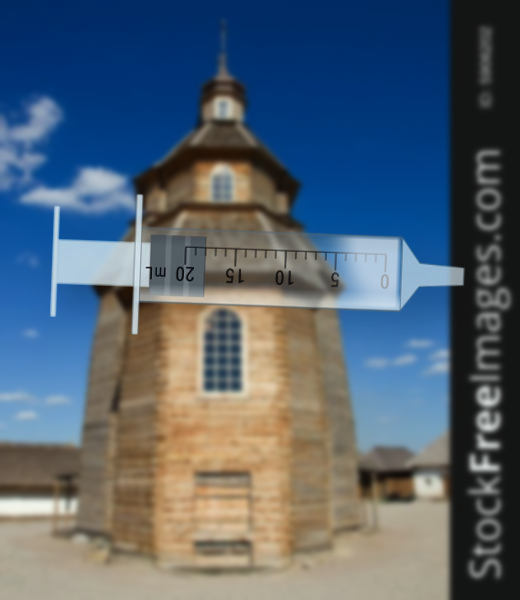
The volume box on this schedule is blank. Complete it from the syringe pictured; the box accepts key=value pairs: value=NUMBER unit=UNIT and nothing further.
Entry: value=18 unit=mL
